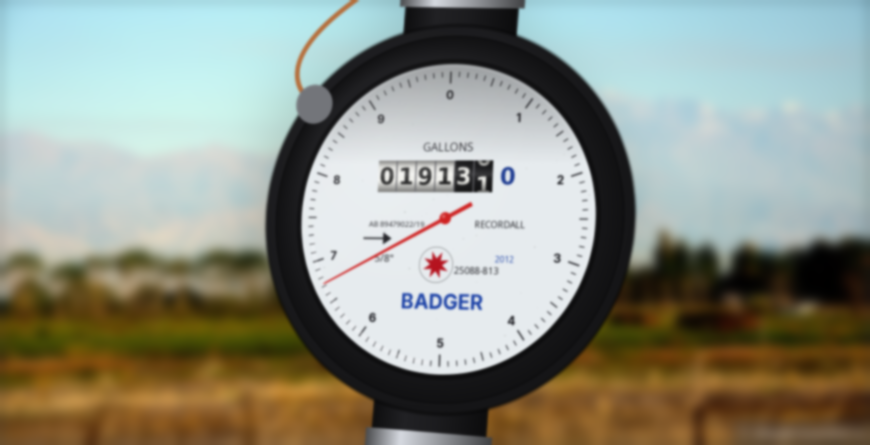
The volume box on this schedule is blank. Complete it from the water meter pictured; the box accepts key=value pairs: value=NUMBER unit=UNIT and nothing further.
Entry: value=191306.7 unit=gal
